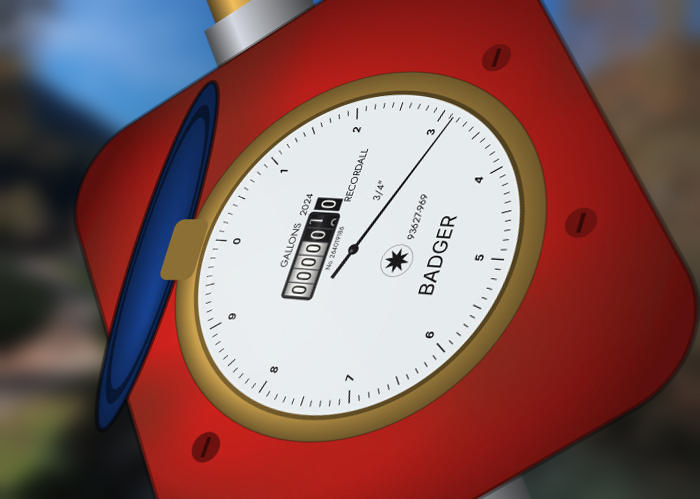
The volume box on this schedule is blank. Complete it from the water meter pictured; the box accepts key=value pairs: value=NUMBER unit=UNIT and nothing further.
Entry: value=13.1 unit=gal
